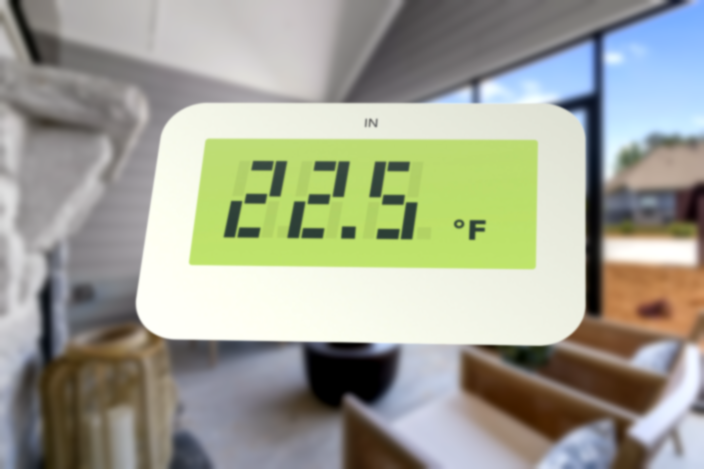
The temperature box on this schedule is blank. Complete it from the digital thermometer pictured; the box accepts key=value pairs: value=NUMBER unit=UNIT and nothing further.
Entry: value=22.5 unit=°F
